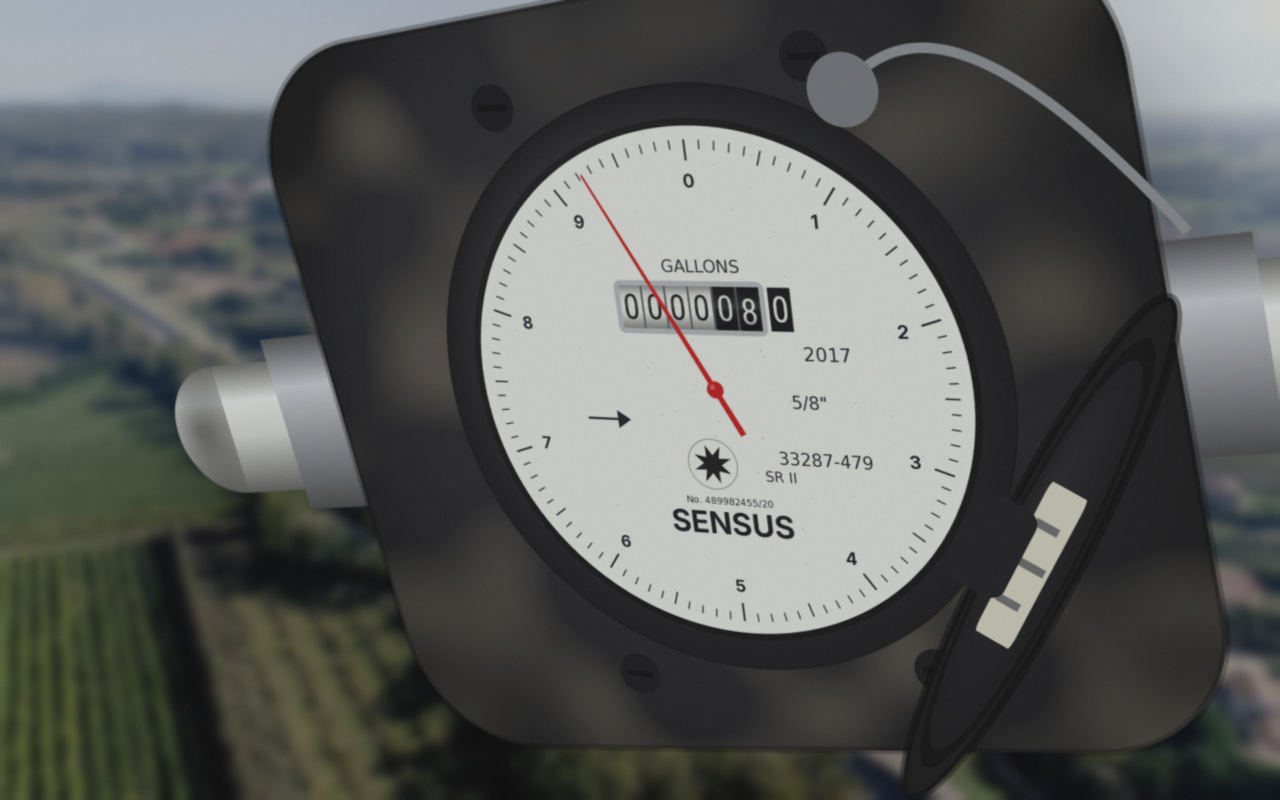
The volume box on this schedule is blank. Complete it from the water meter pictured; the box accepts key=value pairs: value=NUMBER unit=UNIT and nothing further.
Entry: value=79.2 unit=gal
